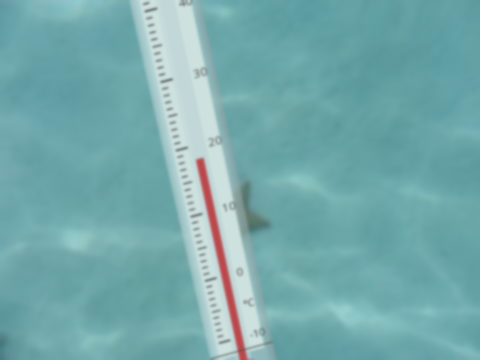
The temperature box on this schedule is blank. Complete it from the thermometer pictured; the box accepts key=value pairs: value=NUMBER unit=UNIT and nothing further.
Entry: value=18 unit=°C
